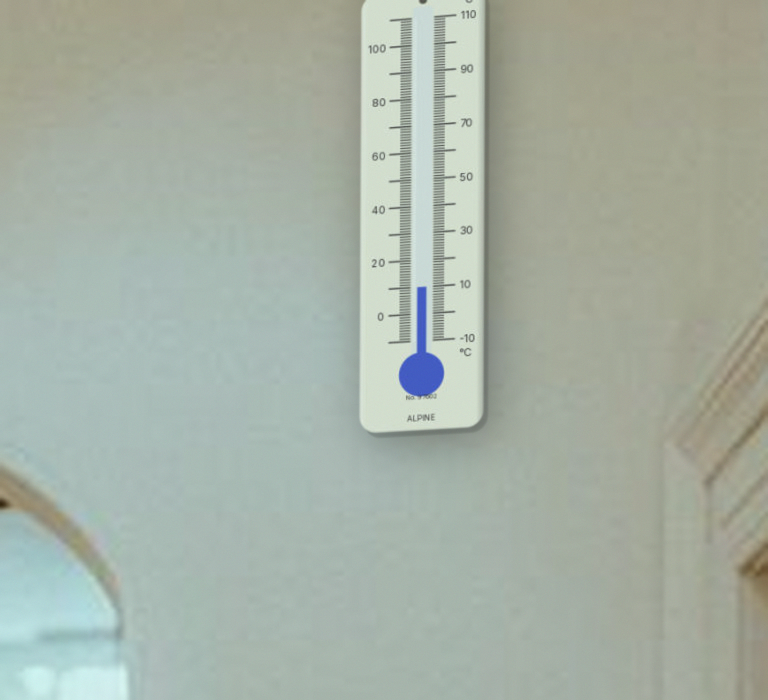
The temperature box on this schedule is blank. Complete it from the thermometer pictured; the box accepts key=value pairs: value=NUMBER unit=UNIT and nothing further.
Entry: value=10 unit=°C
